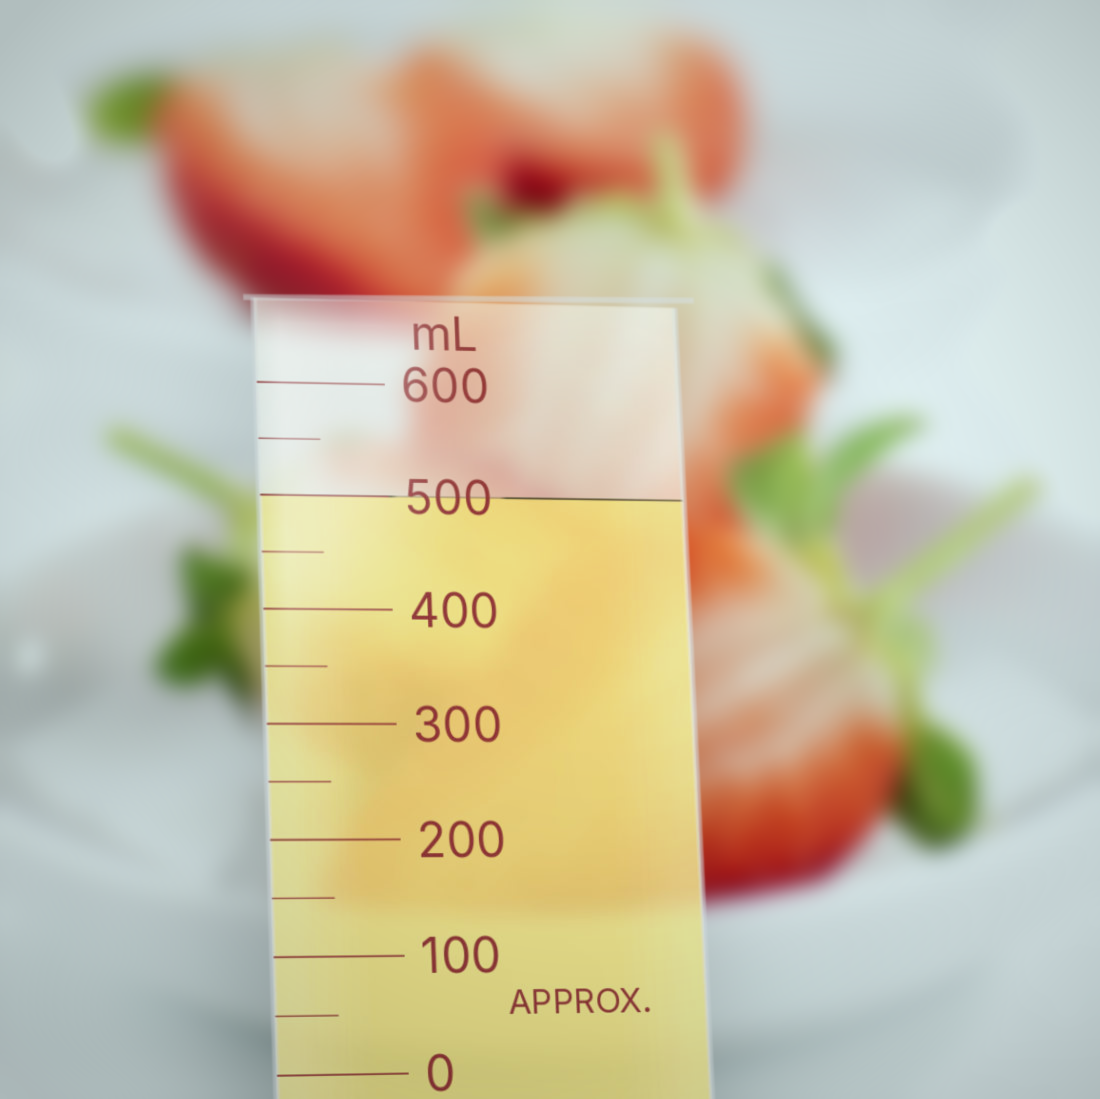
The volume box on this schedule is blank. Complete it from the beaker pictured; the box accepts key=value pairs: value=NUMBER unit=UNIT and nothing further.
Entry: value=500 unit=mL
